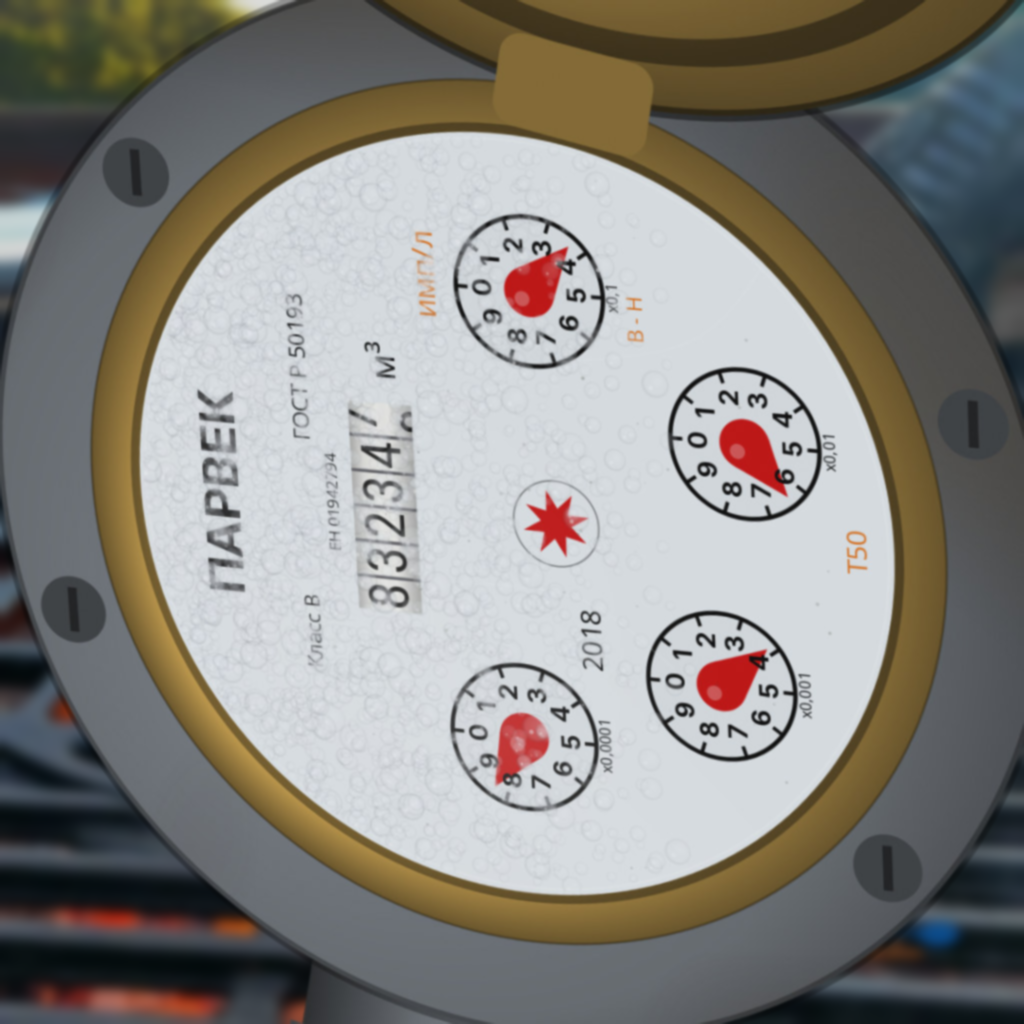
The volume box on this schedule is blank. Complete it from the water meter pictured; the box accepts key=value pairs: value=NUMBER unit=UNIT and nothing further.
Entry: value=832347.3638 unit=m³
